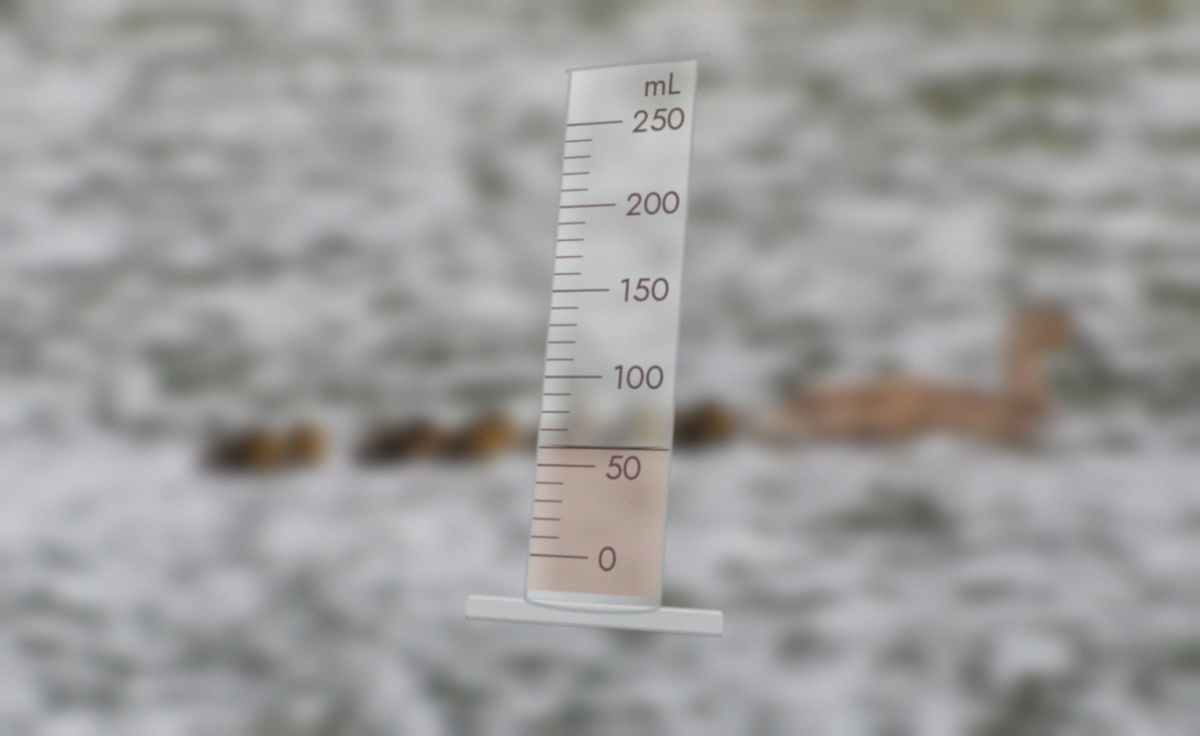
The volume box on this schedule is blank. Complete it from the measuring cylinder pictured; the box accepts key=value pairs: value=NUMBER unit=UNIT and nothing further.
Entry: value=60 unit=mL
